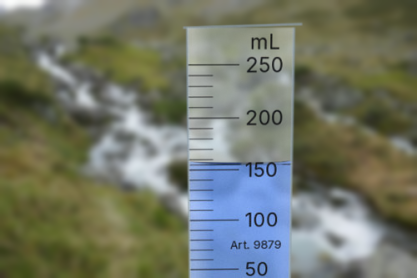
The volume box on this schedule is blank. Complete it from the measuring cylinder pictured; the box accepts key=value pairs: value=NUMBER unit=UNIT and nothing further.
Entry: value=155 unit=mL
